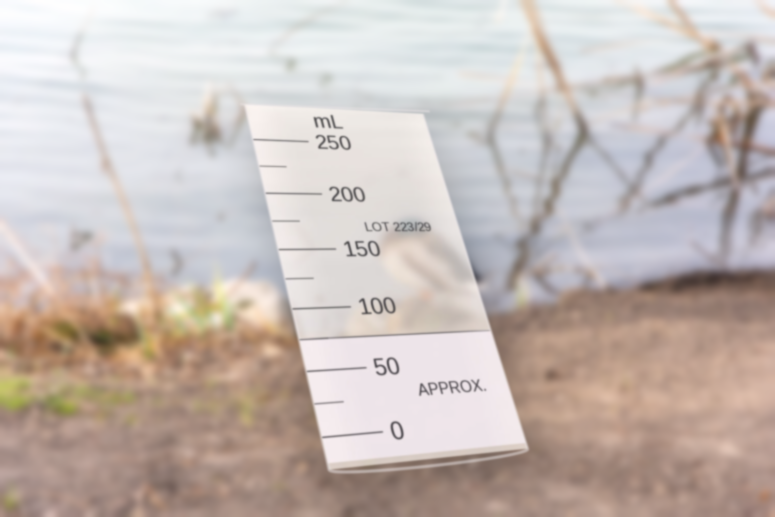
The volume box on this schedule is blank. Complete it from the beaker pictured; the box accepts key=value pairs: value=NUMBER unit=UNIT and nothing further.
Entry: value=75 unit=mL
